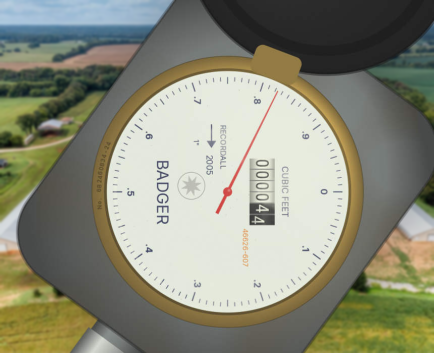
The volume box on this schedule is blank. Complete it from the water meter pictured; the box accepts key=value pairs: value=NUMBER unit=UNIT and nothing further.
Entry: value=43.82 unit=ft³
